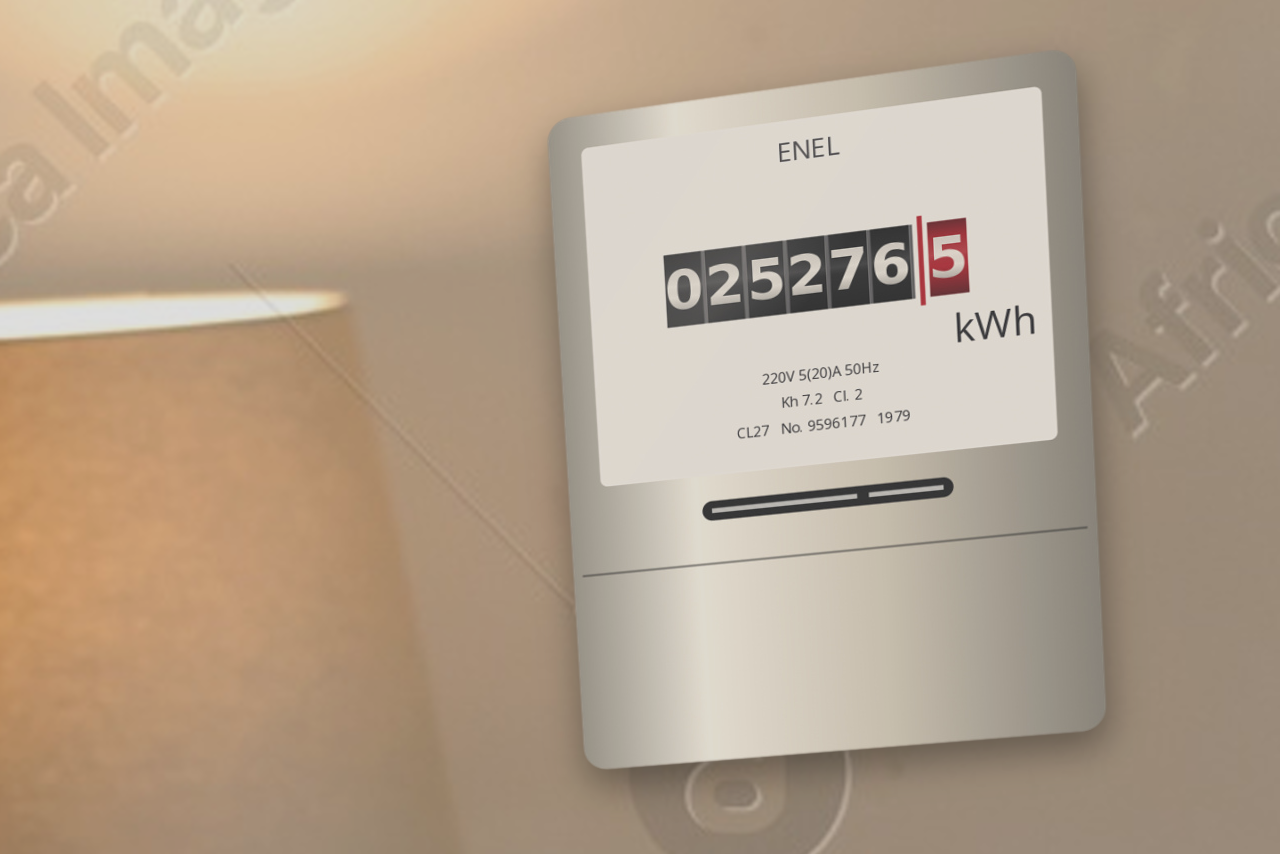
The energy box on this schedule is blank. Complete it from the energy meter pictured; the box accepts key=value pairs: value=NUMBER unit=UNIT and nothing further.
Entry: value=25276.5 unit=kWh
